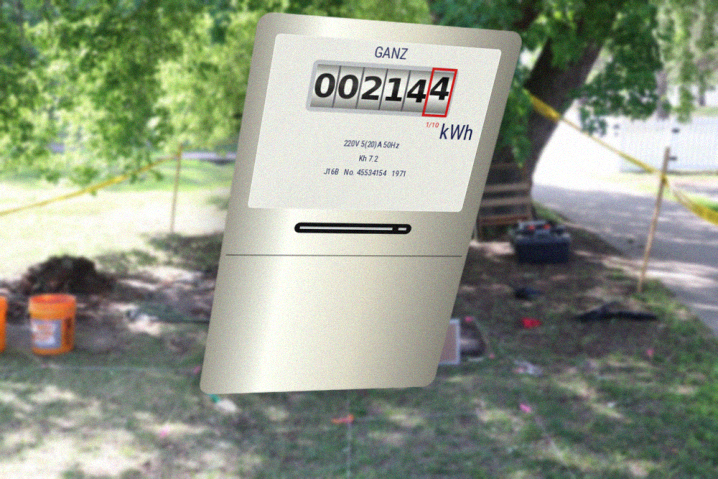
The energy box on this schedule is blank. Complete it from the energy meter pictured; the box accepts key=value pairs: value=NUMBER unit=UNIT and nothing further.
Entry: value=214.4 unit=kWh
